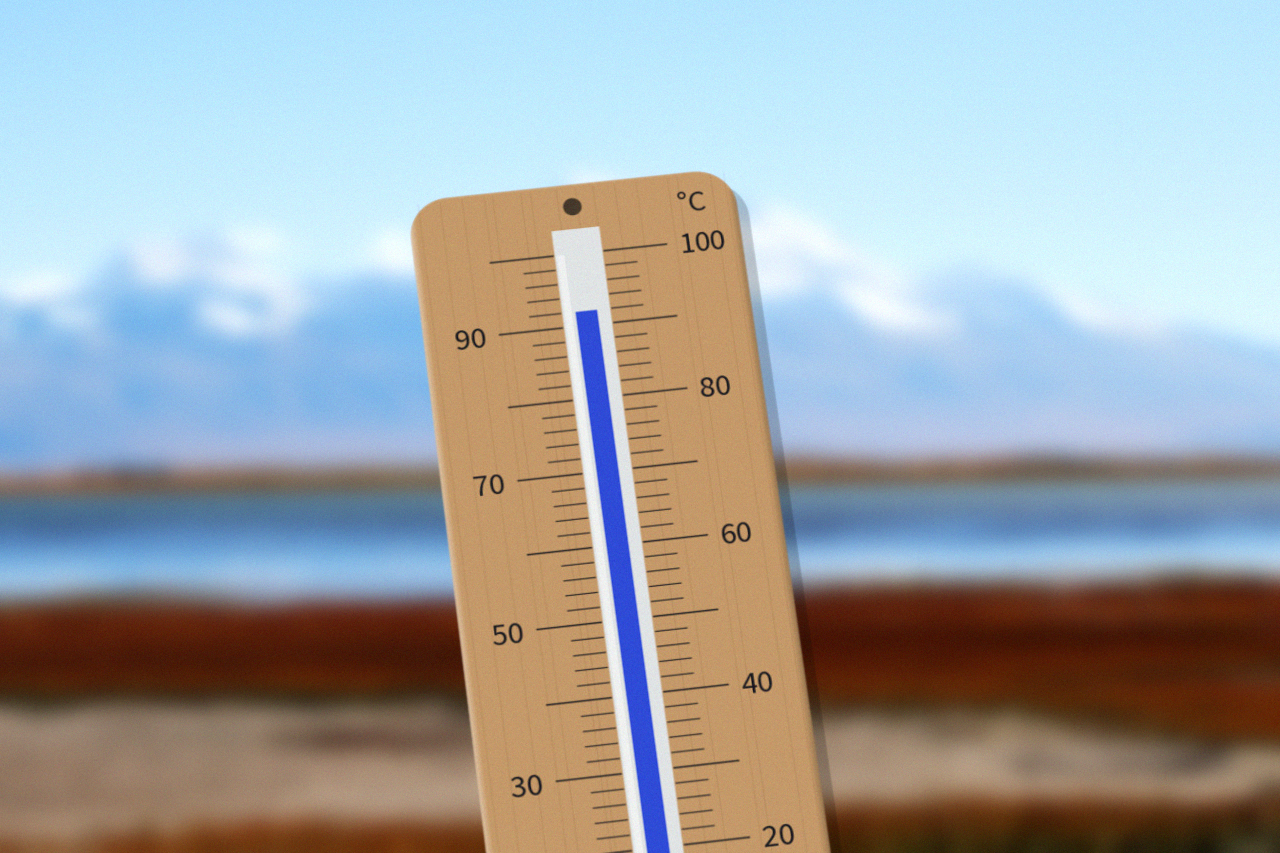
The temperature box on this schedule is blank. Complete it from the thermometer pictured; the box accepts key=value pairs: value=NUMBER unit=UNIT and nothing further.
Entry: value=92 unit=°C
